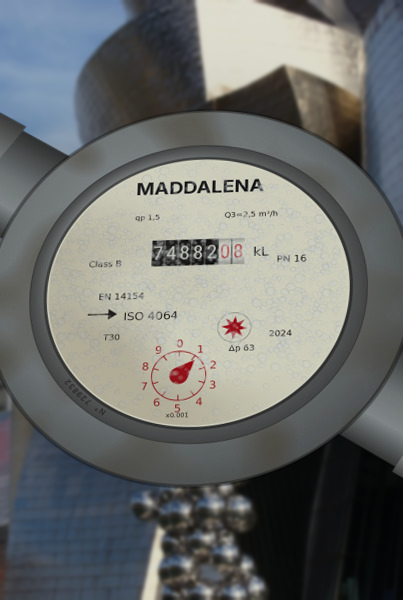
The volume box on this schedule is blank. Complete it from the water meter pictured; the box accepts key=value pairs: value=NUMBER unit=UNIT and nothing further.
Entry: value=74882.081 unit=kL
